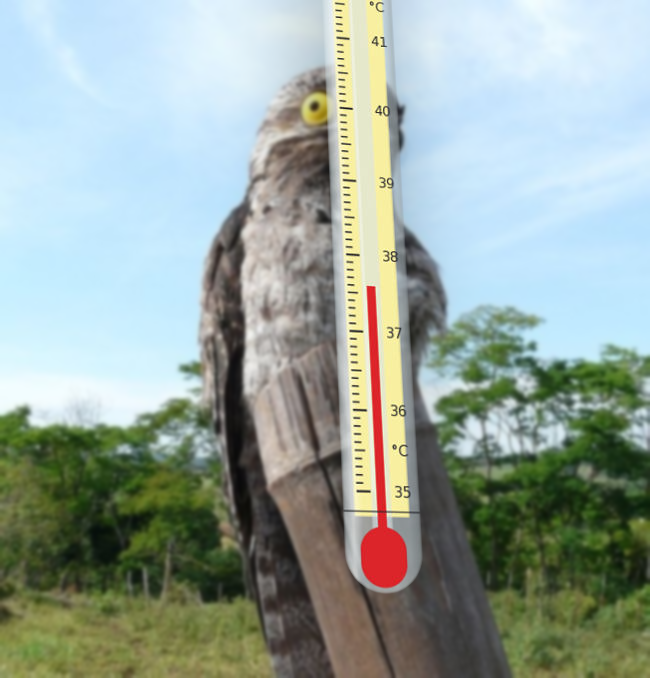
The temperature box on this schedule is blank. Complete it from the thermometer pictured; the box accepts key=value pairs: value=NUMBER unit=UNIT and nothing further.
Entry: value=37.6 unit=°C
